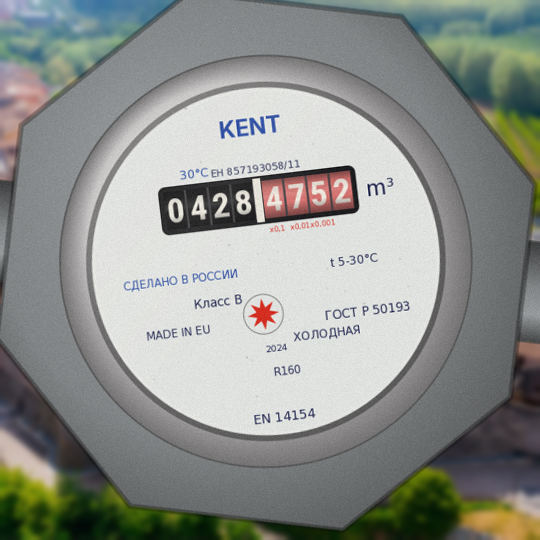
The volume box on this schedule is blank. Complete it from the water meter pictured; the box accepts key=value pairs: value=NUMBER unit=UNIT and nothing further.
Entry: value=428.4752 unit=m³
